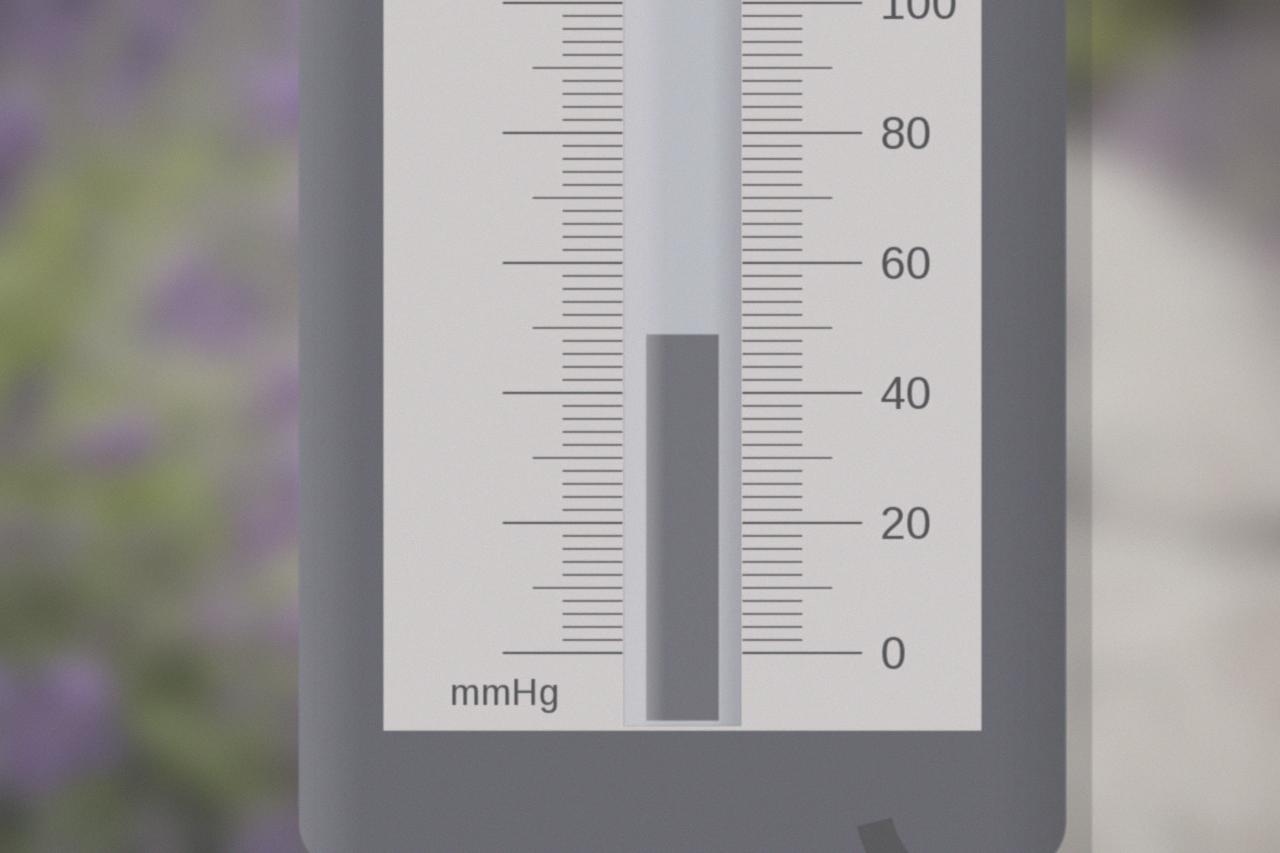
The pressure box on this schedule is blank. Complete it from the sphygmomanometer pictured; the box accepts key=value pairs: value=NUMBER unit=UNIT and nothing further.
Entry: value=49 unit=mmHg
